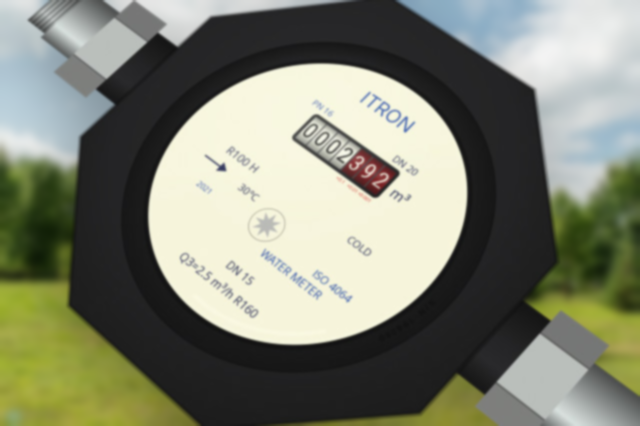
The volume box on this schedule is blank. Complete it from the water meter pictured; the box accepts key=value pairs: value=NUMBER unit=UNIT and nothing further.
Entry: value=2.392 unit=m³
